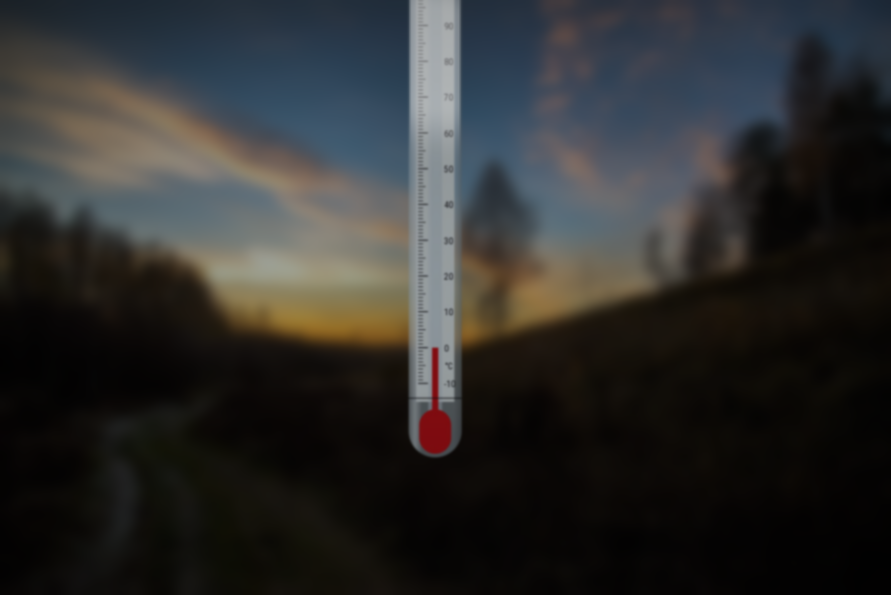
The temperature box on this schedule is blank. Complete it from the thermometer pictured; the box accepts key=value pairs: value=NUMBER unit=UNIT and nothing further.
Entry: value=0 unit=°C
